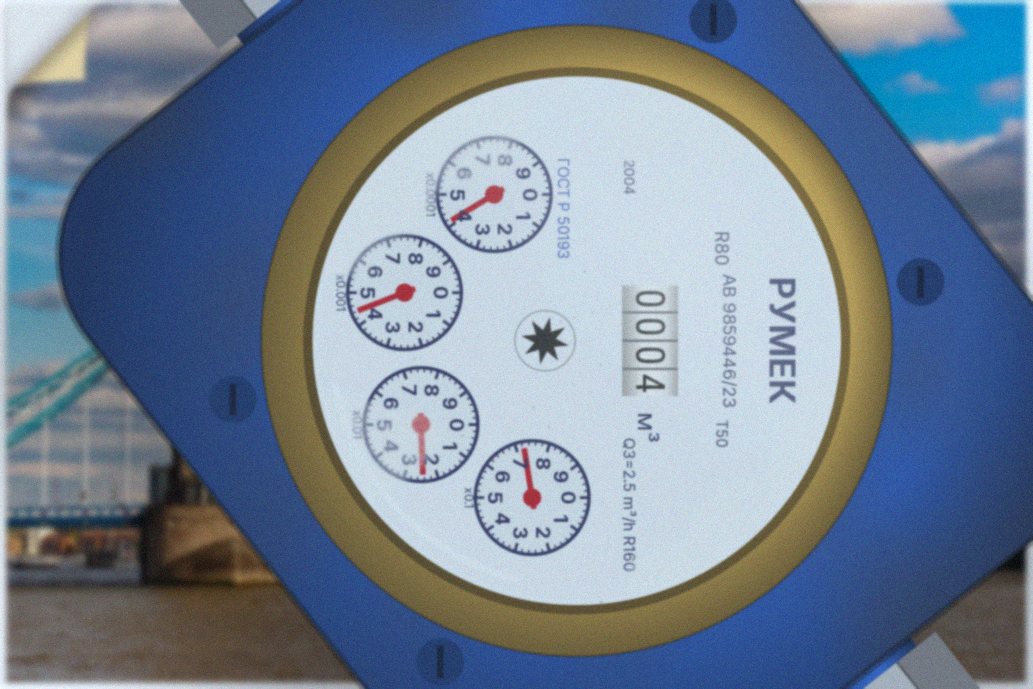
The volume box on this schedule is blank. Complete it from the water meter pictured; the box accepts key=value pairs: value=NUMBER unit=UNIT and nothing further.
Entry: value=4.7244 unit=m³
